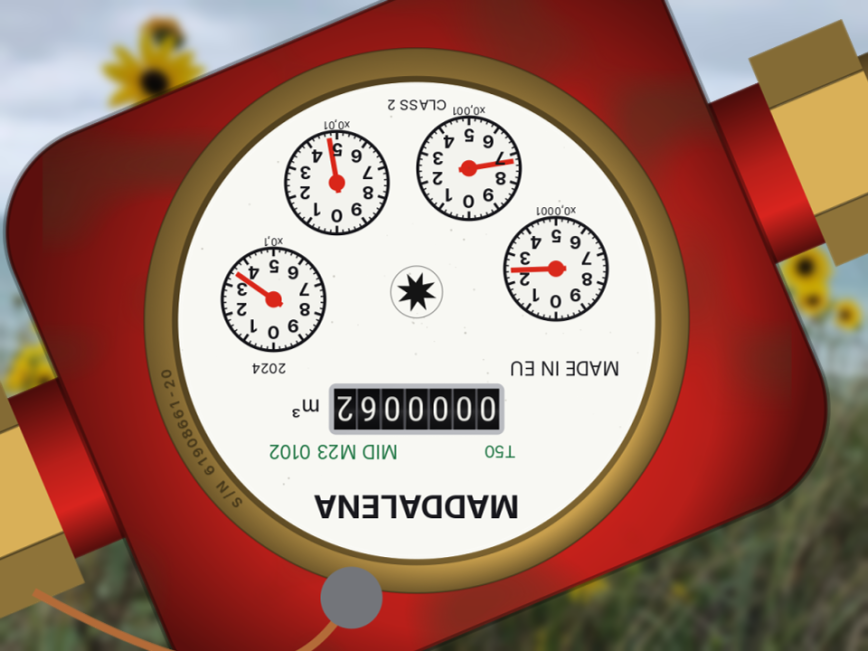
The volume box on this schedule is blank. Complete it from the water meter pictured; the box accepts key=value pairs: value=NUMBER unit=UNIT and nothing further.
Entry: value=62.3472 unit=m³
